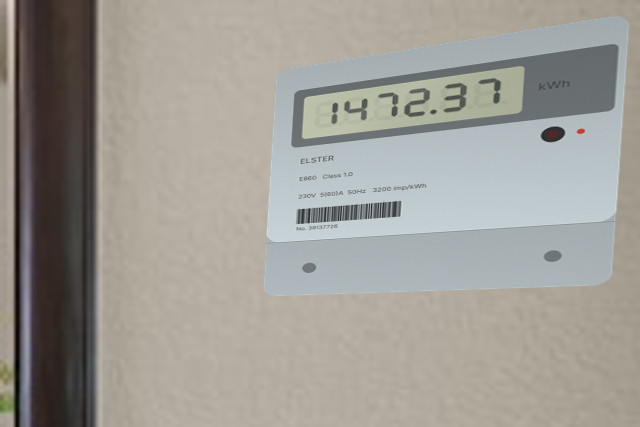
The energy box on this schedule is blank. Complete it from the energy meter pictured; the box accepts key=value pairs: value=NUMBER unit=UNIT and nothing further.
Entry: value=1472.37 unit=kWh
